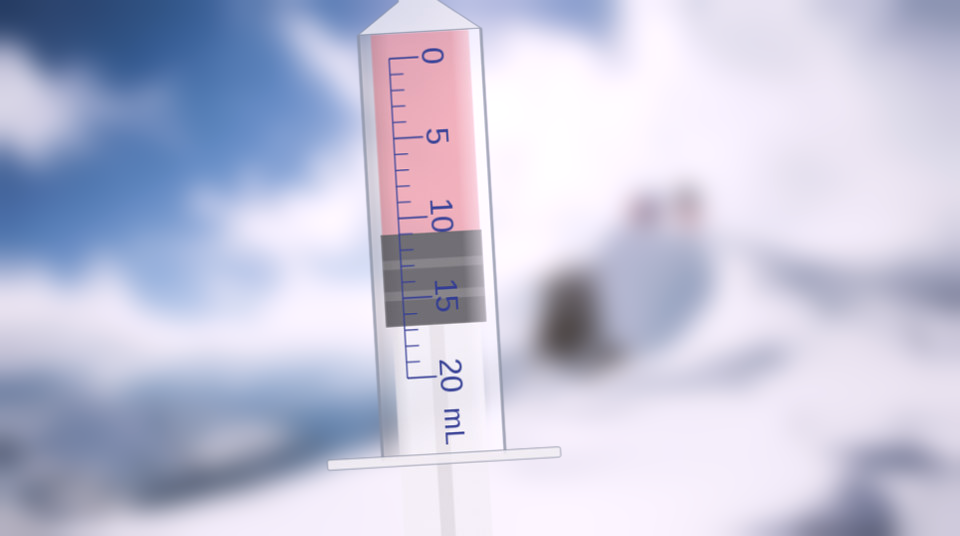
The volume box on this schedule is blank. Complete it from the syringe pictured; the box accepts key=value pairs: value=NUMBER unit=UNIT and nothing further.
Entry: value=11 unit=mL
